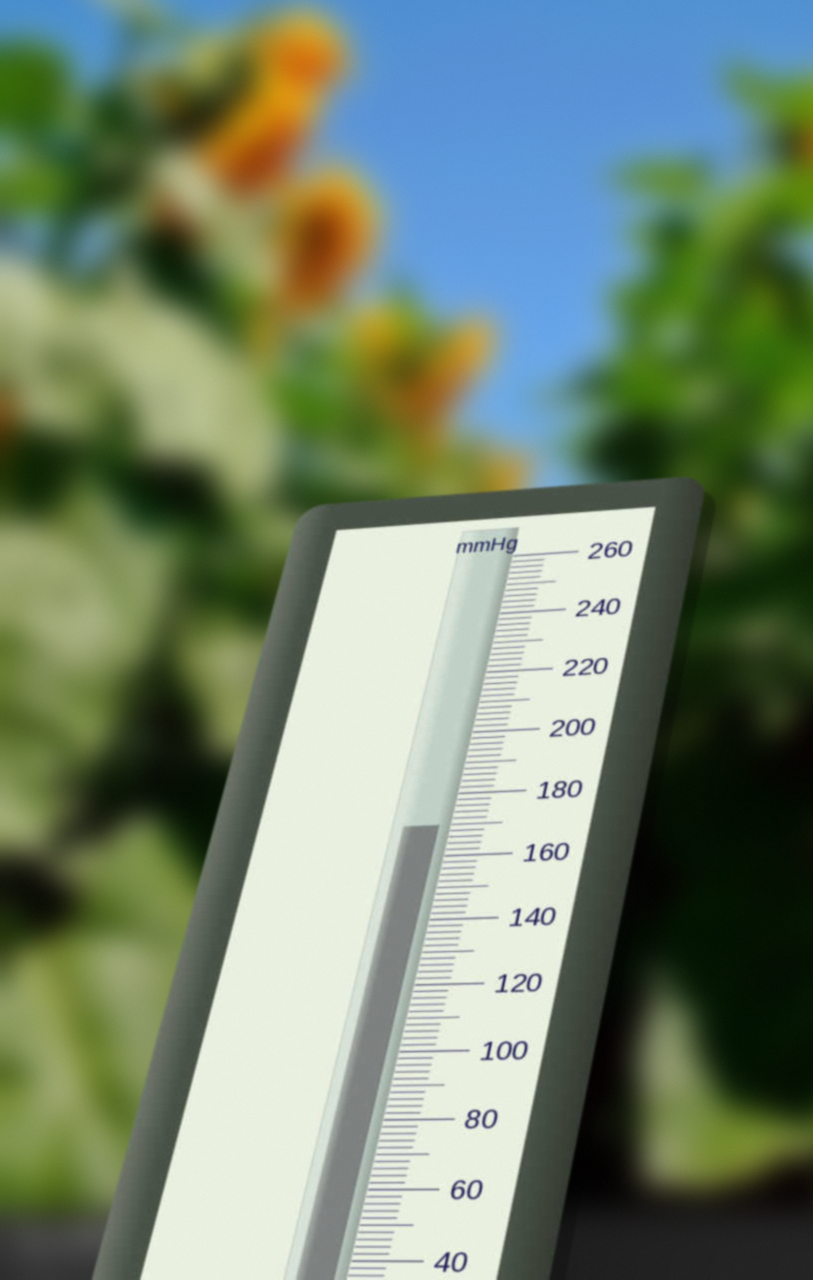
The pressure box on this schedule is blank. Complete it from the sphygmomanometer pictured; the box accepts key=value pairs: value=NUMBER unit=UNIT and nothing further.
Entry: value=170 unit=mmHg
